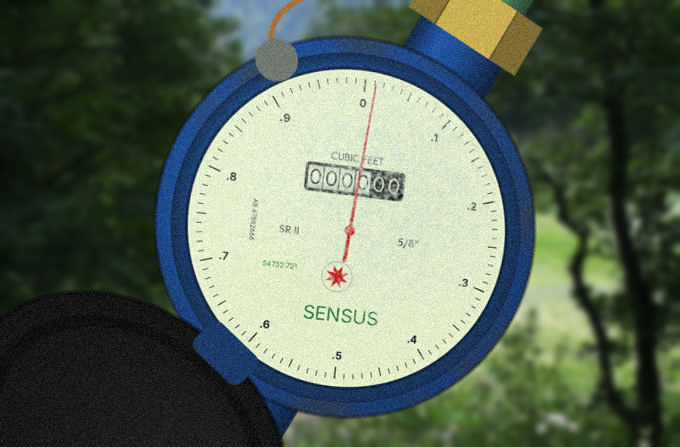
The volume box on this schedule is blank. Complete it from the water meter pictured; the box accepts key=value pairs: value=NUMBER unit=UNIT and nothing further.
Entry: value=0.01 unit=ft³
